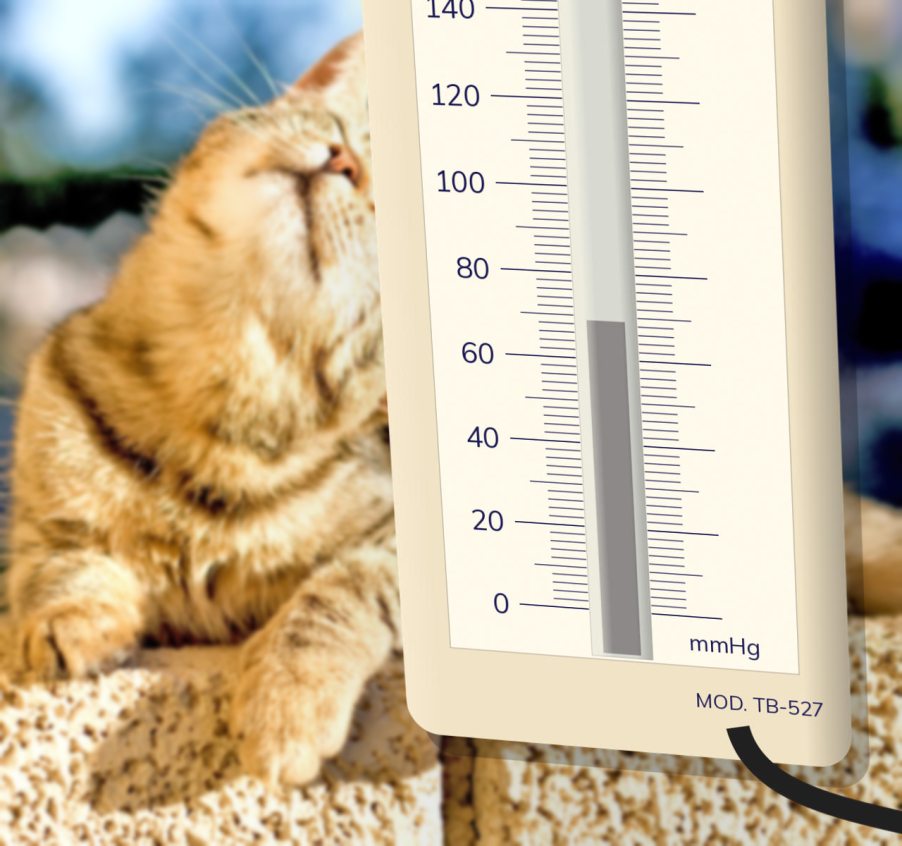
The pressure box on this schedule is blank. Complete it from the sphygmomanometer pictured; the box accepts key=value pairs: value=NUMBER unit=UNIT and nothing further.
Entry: value=69 unit=mmHg
